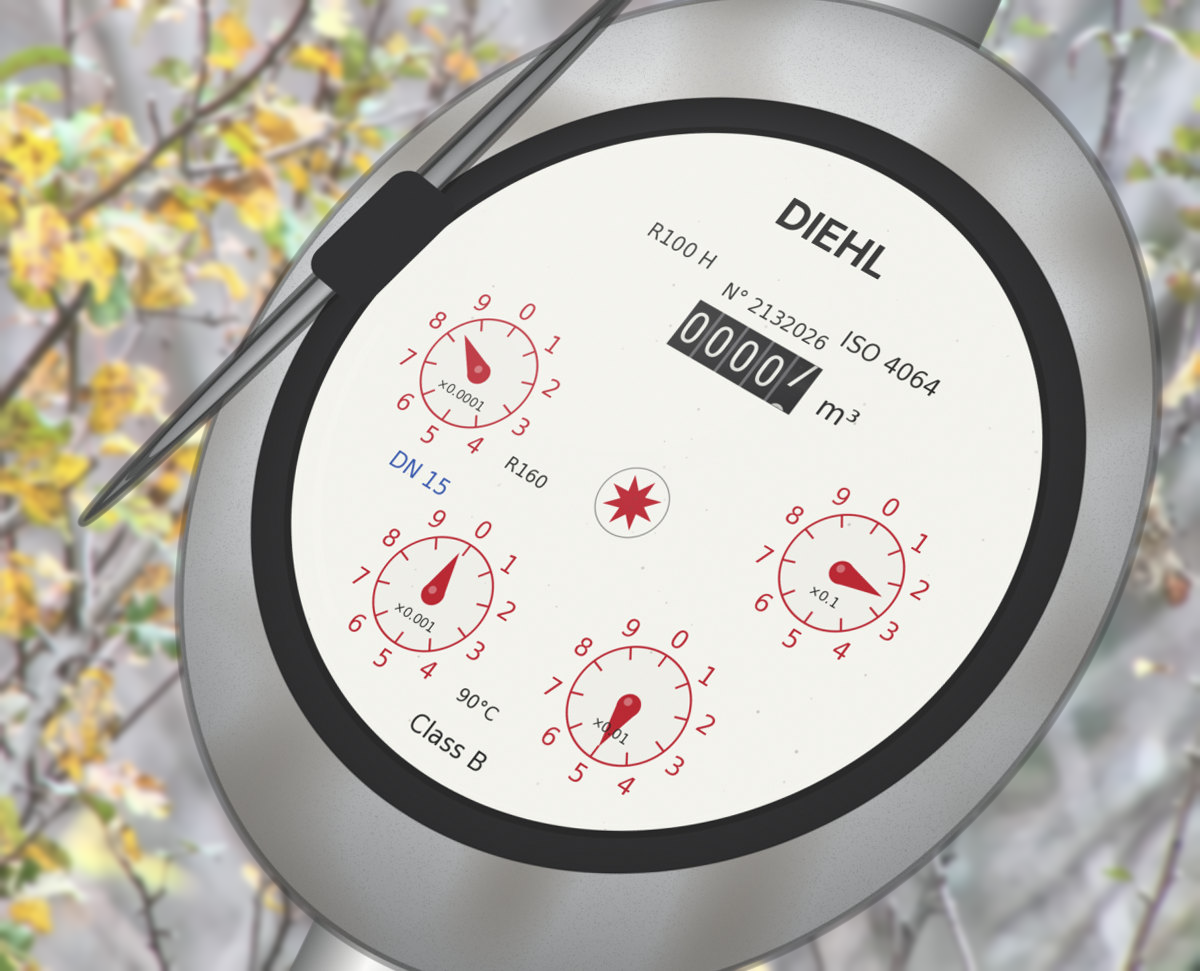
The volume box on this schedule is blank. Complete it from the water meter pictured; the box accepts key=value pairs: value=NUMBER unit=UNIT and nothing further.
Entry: value=7.2498 unit=m³
